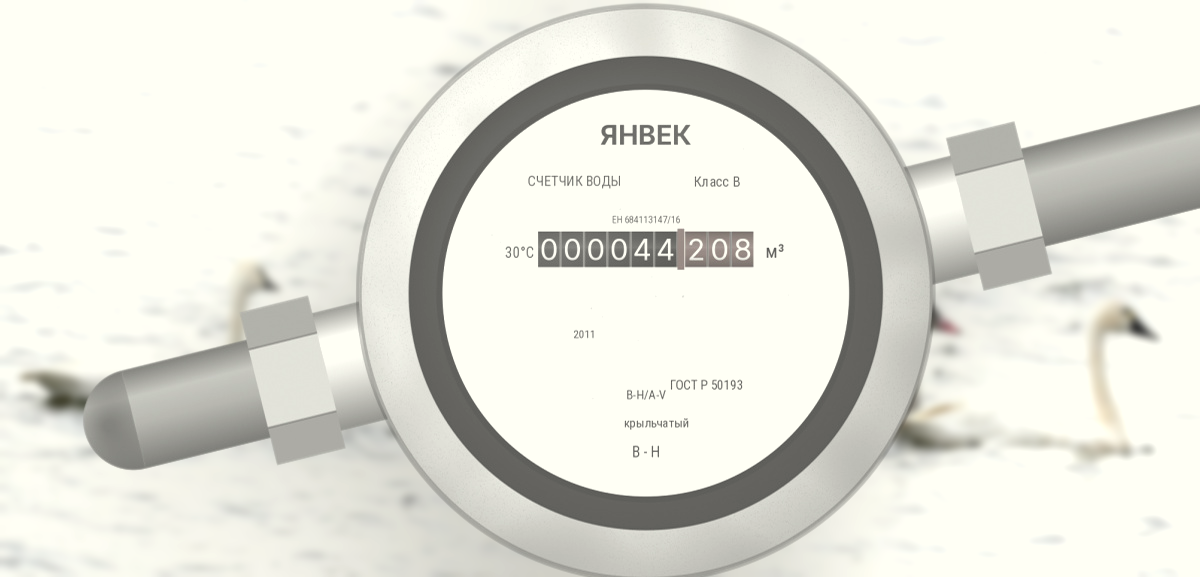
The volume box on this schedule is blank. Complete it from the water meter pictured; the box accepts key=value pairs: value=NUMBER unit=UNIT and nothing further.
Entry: value=44.208 unit=m³
